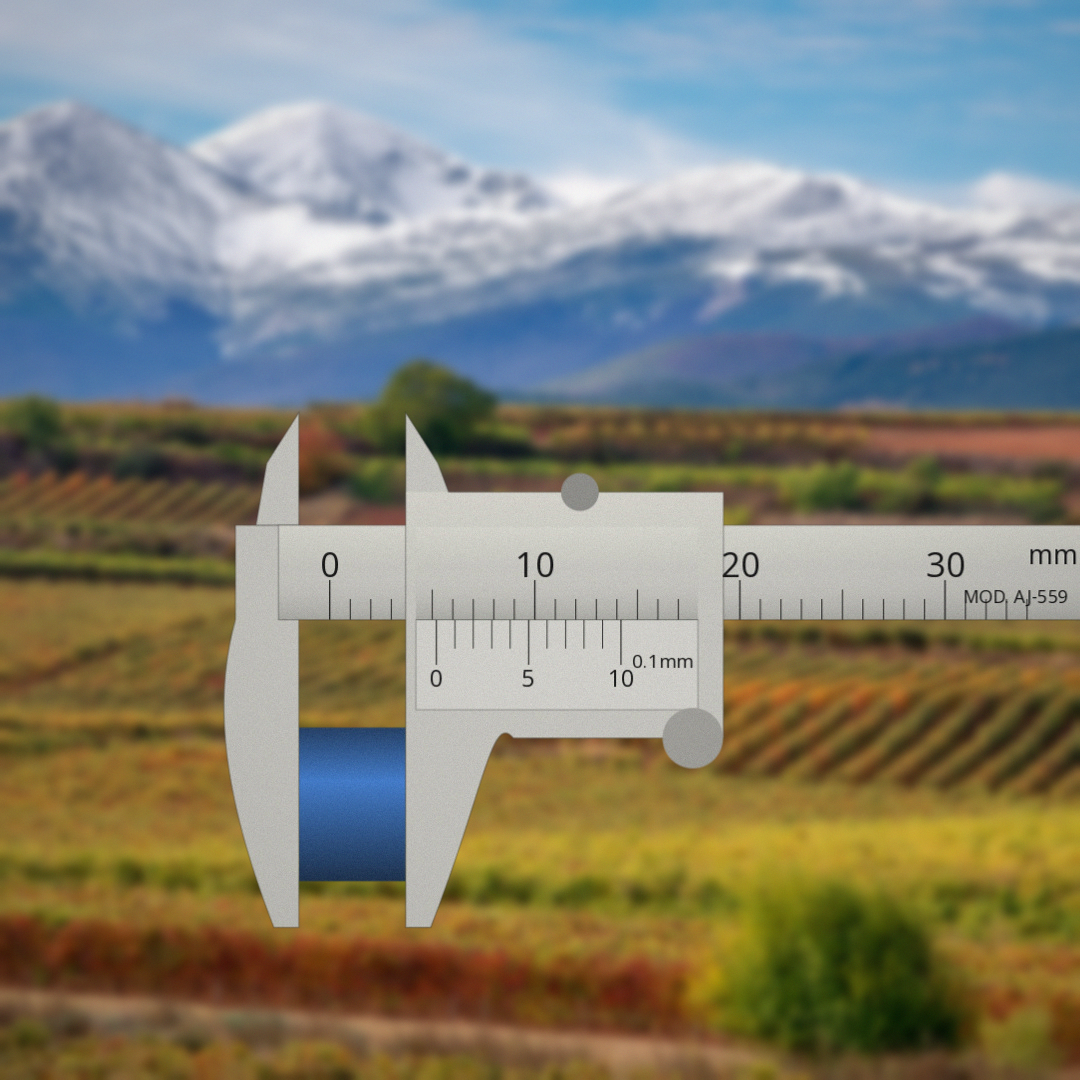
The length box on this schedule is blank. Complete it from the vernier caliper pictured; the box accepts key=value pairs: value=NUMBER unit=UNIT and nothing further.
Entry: value=5.2 unit=mm
